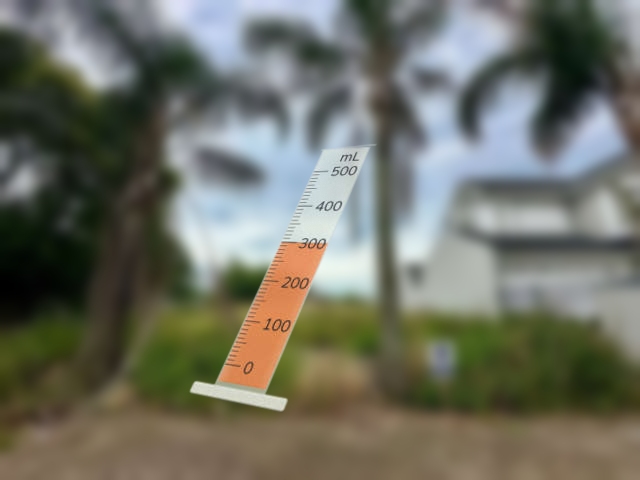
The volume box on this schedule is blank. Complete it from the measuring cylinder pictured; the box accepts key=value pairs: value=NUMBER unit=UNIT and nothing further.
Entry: value=300 unit=mL
